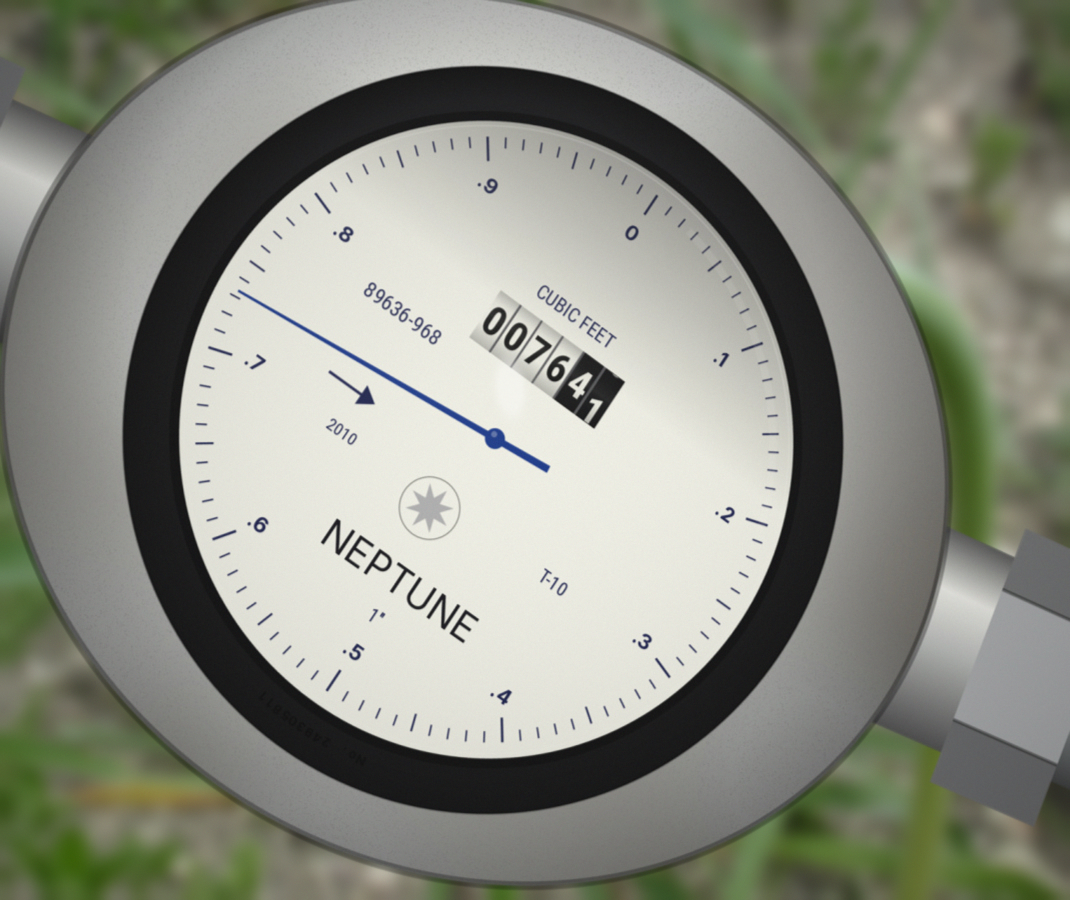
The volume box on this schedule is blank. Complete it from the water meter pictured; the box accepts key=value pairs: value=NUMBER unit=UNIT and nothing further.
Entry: value=7640.73 unit=ft³
